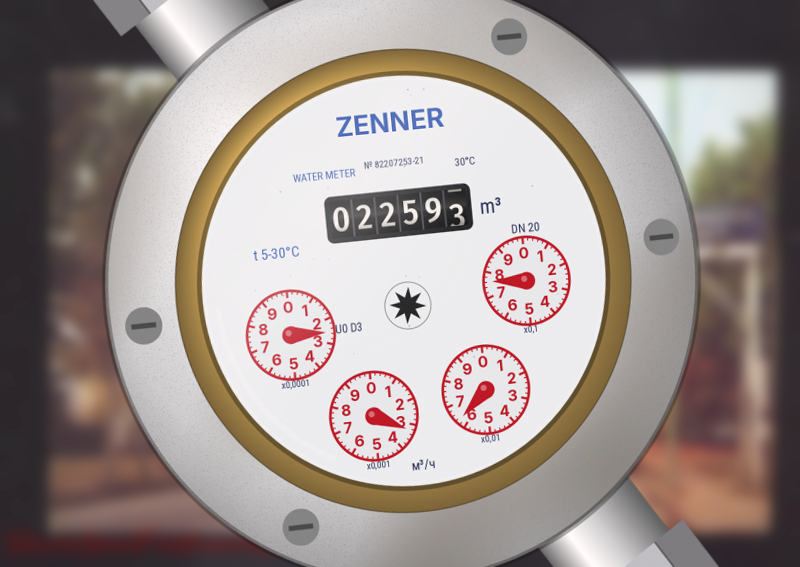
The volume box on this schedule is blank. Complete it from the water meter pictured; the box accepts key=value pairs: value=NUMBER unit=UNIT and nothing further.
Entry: value=22592.7632 unit=m³
